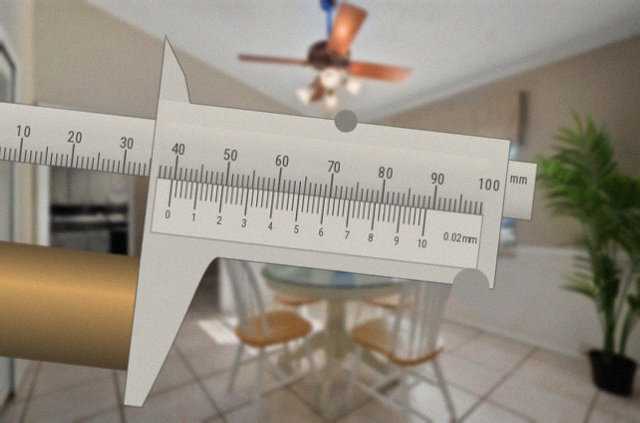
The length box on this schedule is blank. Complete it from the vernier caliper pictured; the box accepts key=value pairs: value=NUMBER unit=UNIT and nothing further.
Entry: value=39.5 unit=mm
